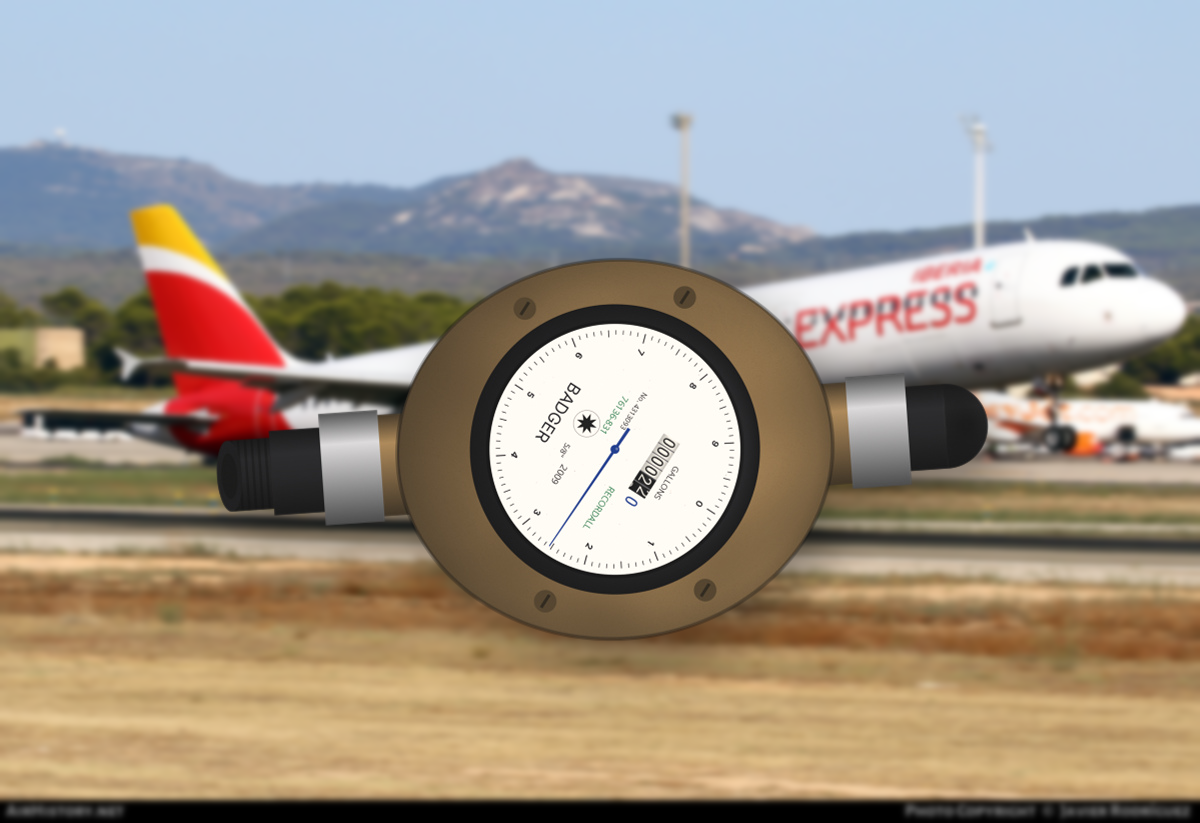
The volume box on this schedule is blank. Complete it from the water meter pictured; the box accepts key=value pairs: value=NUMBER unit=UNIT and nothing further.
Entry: value=222.5 unit=gal
